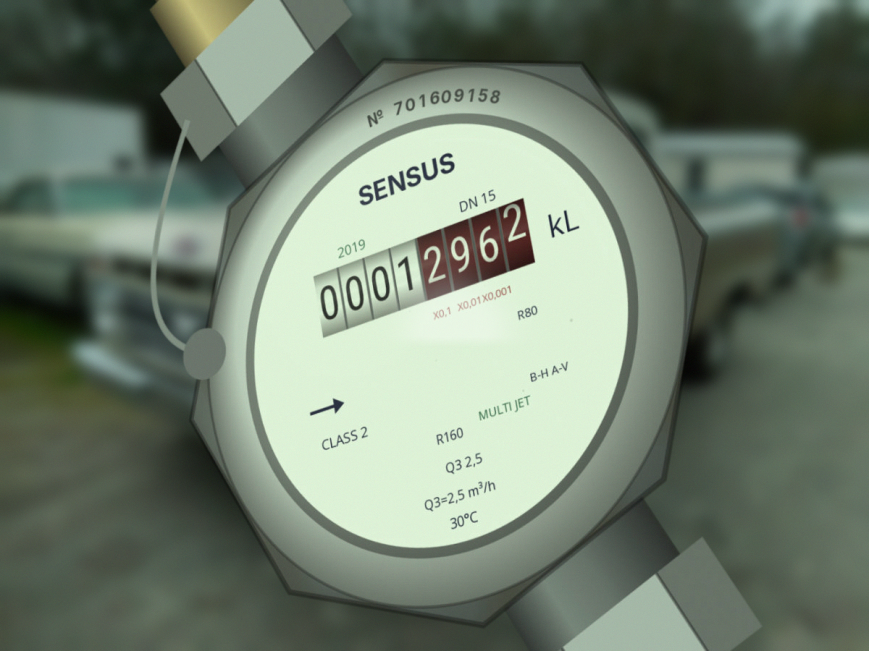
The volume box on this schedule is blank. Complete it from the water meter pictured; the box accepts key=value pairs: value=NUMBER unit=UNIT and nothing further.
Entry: value=1.2962 unit=kL
